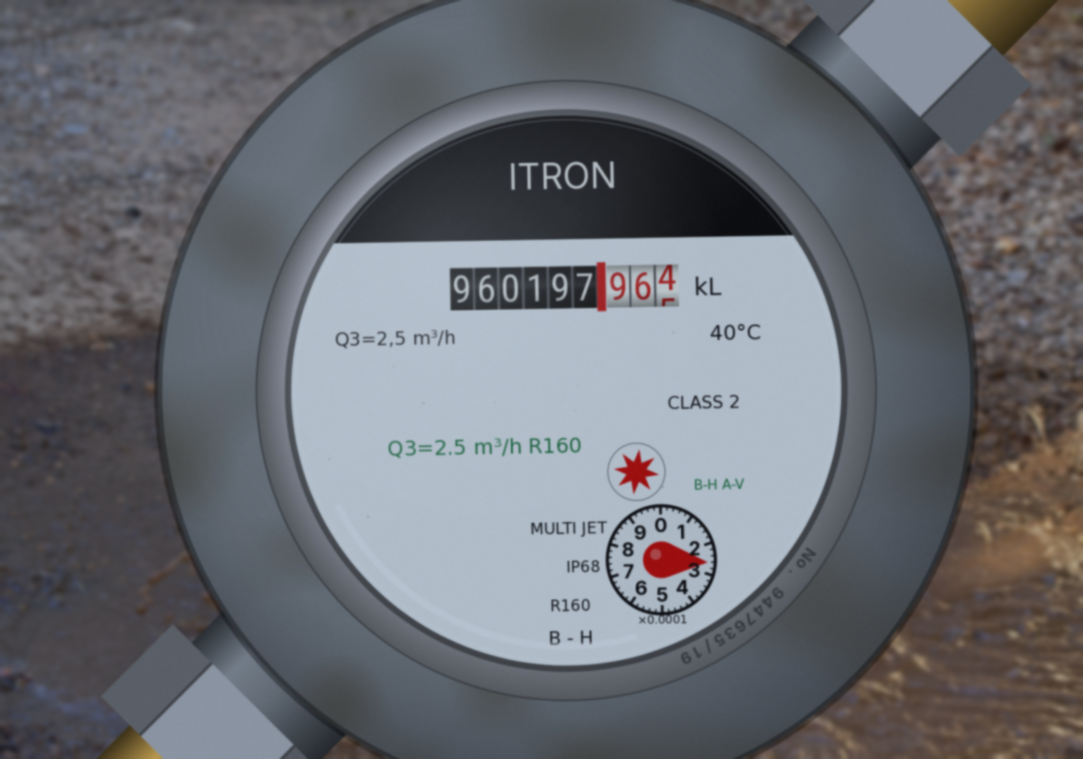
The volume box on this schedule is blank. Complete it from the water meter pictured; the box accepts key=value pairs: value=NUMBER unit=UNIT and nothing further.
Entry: value=960197.9642 unit=kL
